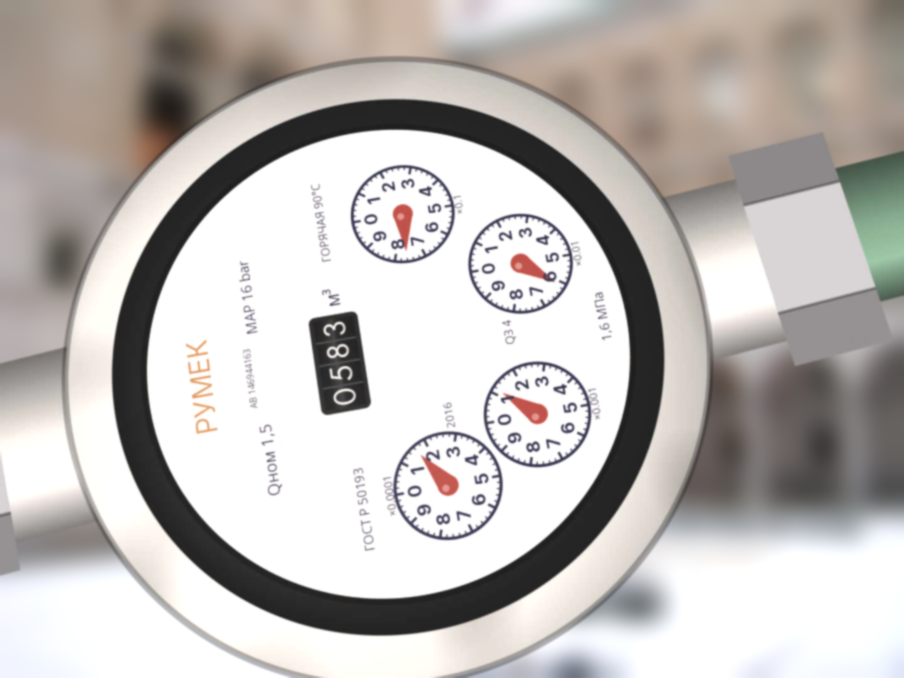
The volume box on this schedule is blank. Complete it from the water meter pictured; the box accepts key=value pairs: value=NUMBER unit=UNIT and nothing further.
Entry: value=583.7611 unit=m³
